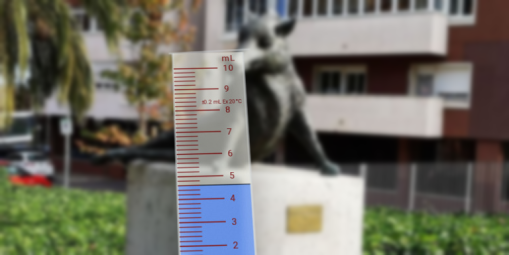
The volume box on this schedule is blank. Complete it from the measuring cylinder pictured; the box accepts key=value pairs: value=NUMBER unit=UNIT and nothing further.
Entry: value=4.6 unit=mL
